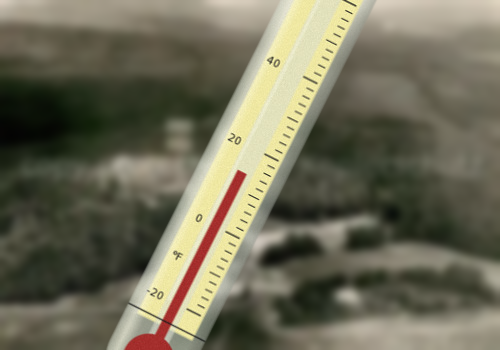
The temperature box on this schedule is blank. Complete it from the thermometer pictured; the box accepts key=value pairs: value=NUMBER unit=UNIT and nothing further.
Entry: value=14 unit=°F
